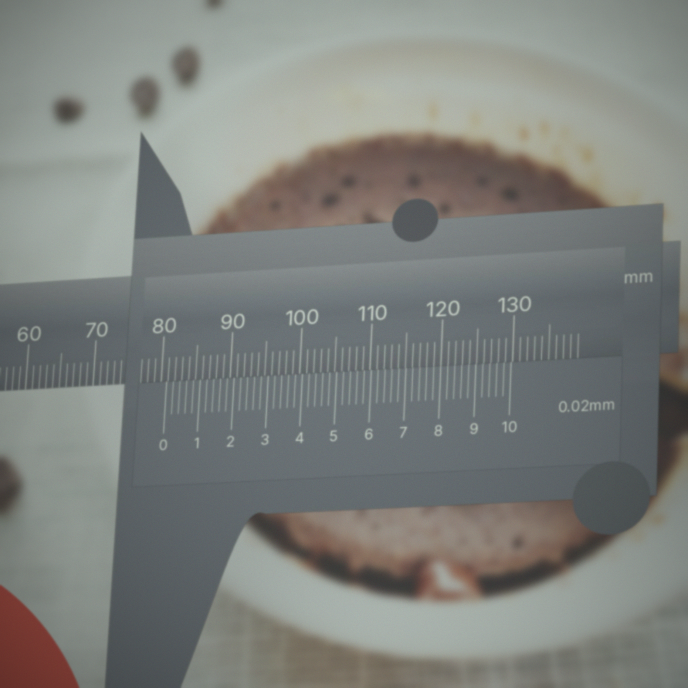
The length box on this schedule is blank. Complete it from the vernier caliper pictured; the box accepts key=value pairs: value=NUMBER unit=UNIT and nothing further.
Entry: value=80.8 unit=mm
